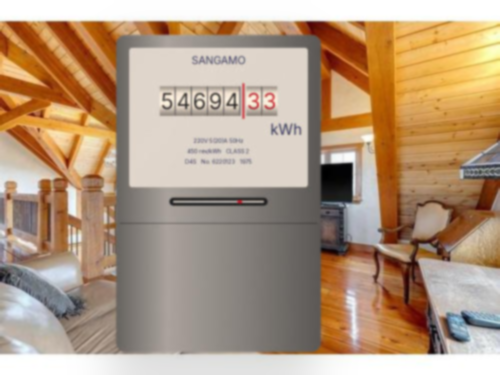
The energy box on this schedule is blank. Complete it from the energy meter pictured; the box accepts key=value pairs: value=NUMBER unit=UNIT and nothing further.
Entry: value=54694.33 unit=kWh
